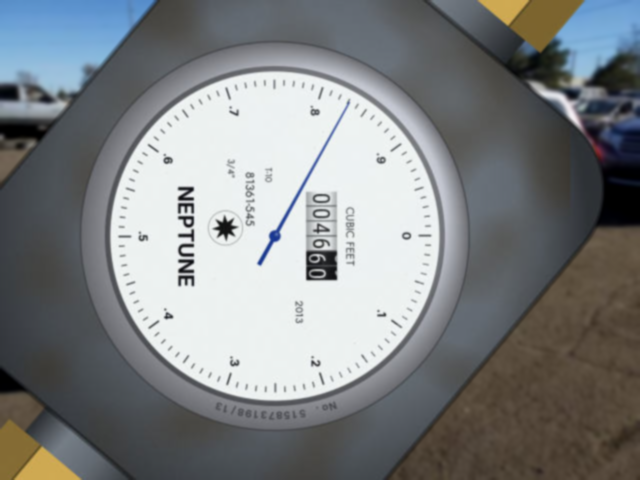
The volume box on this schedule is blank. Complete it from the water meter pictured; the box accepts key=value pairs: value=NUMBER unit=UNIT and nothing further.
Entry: value=4659.83 unit=ft³
